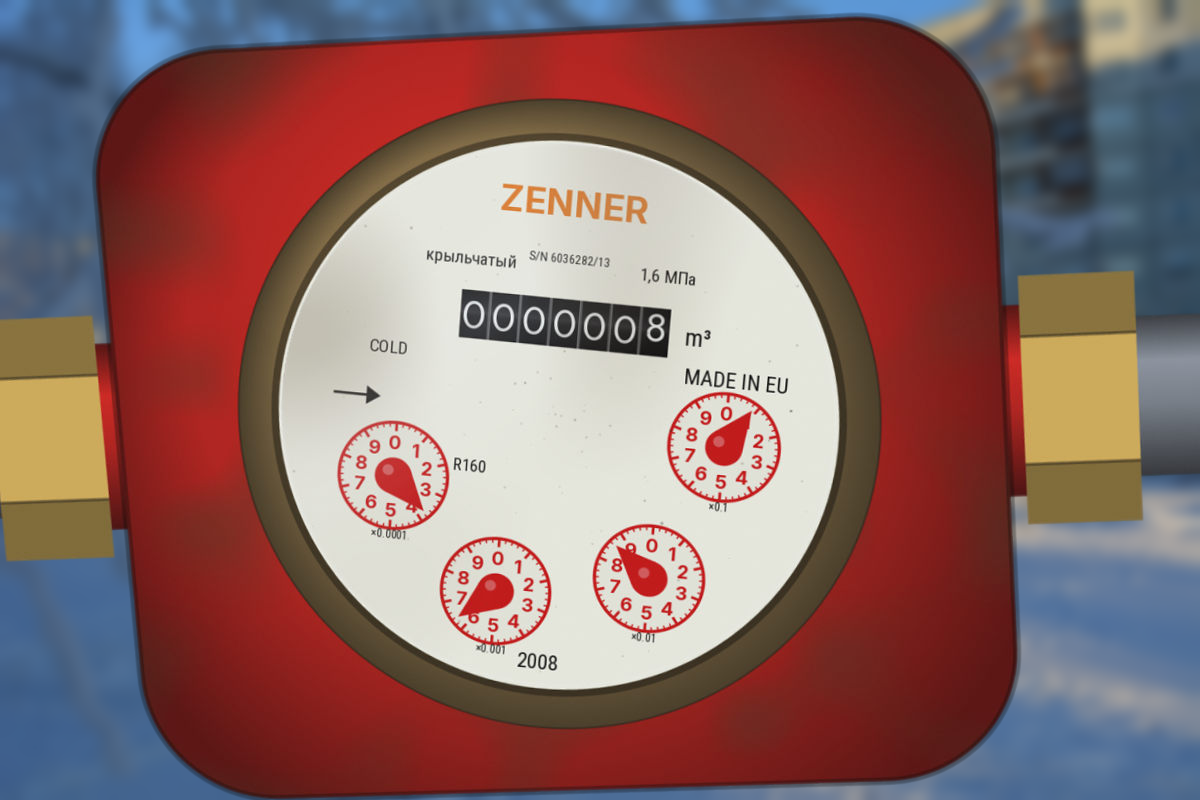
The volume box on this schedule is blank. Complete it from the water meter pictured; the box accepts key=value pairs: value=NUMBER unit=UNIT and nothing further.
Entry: value=8.0863 unit=m³
